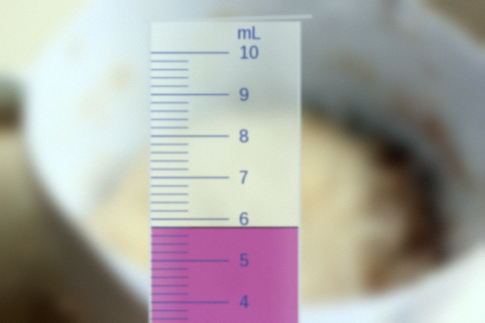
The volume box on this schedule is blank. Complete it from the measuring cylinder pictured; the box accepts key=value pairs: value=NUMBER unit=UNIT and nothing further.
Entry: value=5.8 unit=mL
